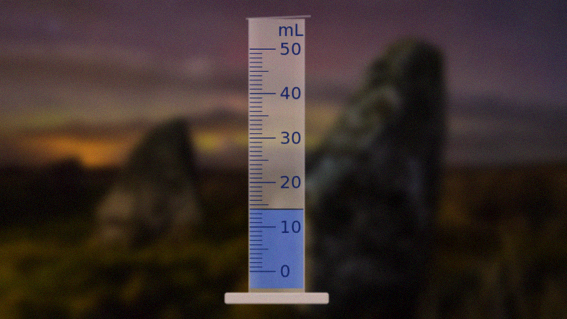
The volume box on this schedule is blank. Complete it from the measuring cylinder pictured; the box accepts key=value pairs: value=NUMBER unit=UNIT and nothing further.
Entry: value=14 unit=mL
